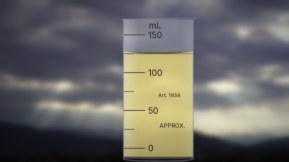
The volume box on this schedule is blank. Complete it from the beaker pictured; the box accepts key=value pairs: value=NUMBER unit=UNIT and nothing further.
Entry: value=125 unit=mL
